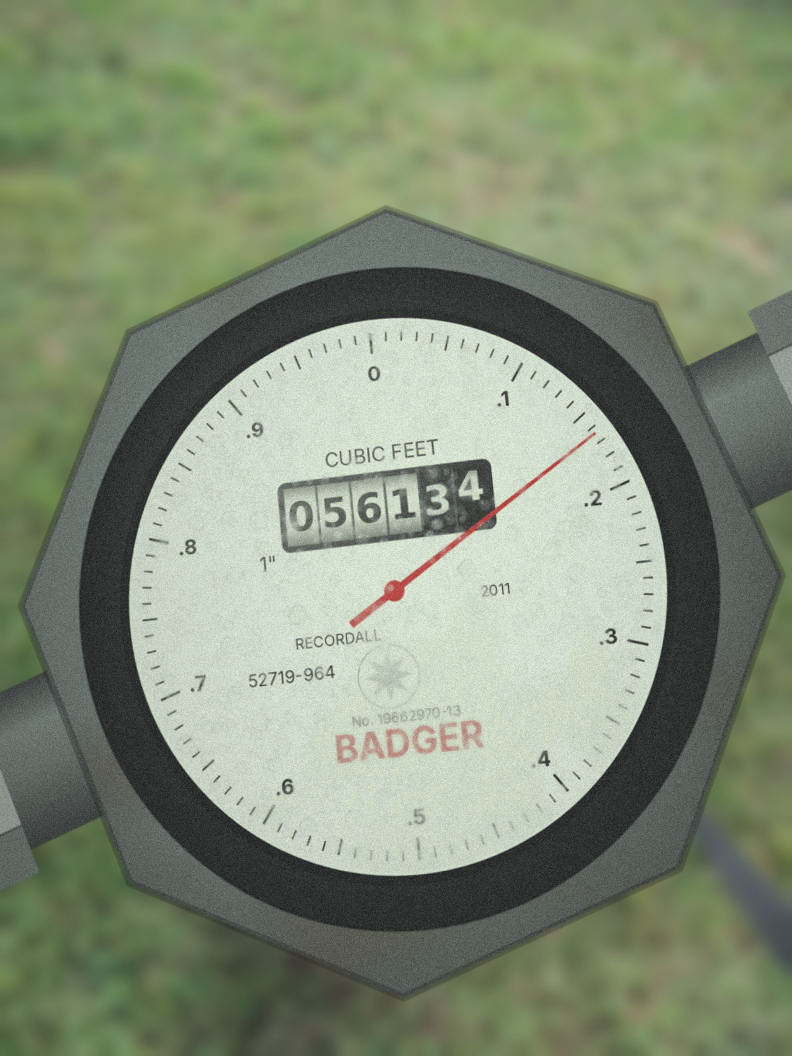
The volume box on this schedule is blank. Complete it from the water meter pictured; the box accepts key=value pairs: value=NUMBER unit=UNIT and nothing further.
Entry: value=56134.16 unit=ft³
